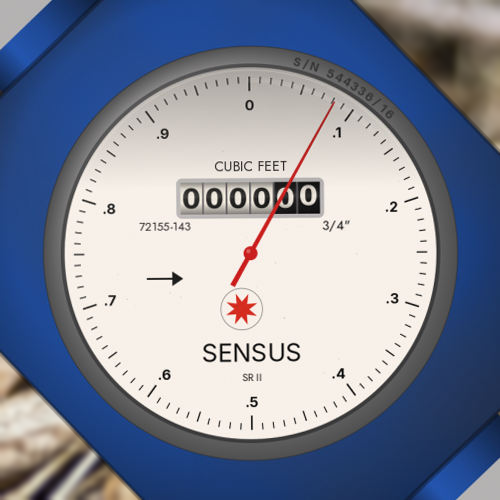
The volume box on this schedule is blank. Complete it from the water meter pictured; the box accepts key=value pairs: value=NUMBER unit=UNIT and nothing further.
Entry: value=0.08 unit=ft³
